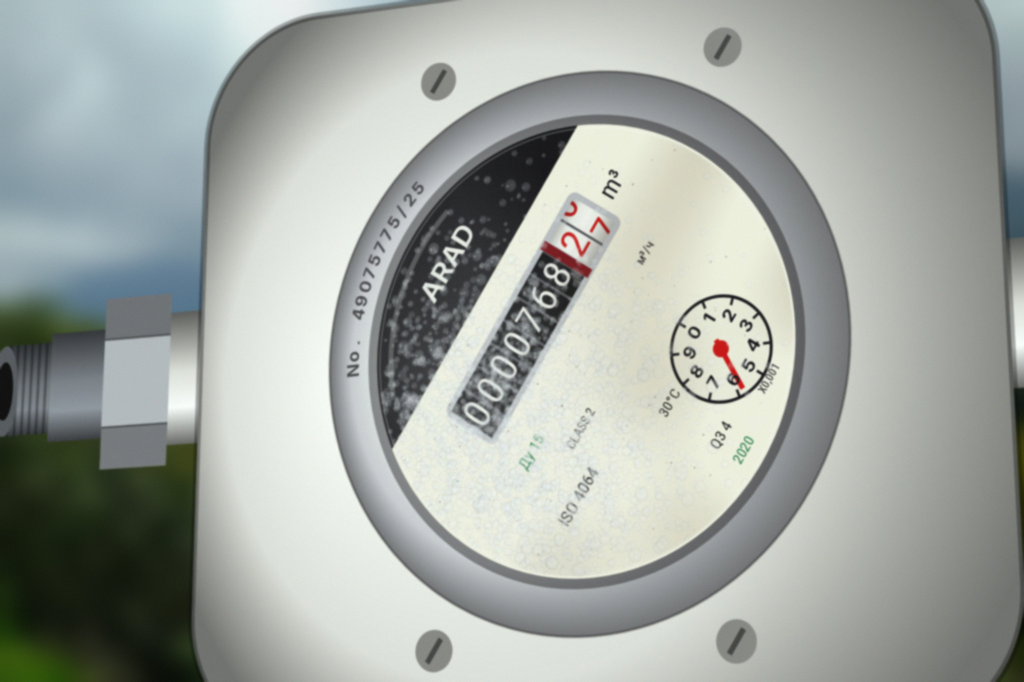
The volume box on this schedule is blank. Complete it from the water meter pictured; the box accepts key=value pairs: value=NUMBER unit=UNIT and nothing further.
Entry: value=768.265 unit=m³
